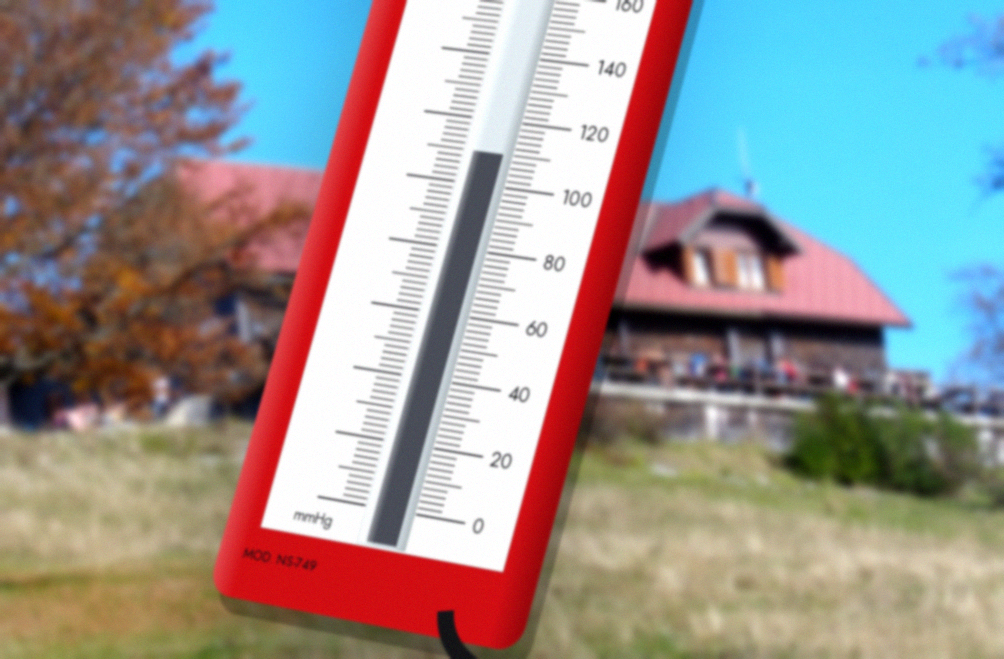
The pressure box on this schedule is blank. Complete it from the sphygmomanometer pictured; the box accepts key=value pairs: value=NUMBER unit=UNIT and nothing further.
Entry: value=110 unit=mmHg
